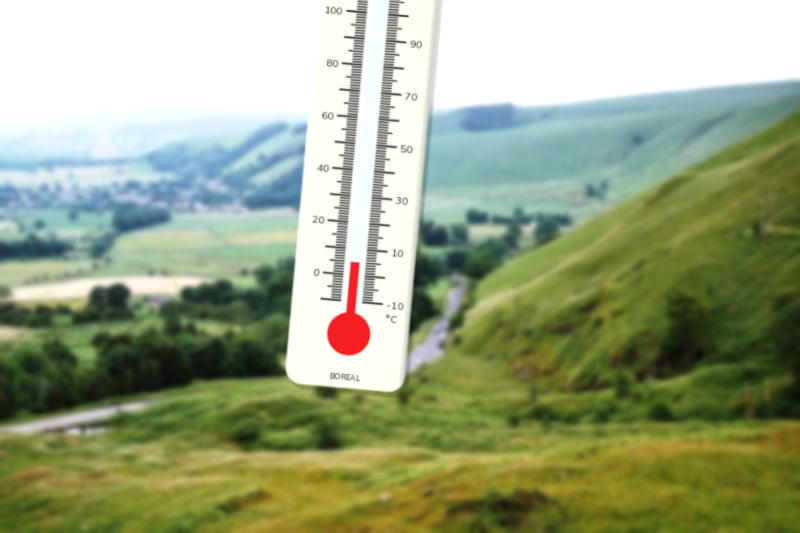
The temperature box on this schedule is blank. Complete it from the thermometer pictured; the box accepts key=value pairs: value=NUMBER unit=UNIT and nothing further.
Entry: value=5 unit=°C
